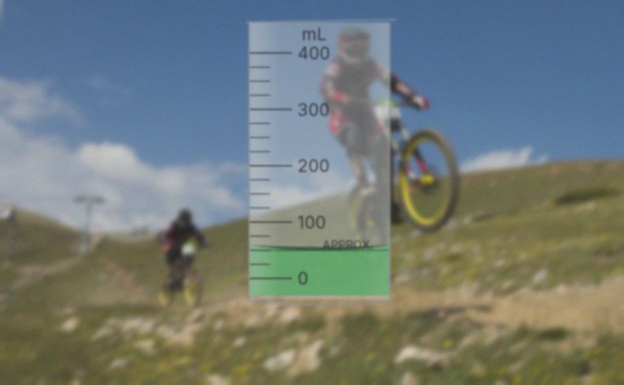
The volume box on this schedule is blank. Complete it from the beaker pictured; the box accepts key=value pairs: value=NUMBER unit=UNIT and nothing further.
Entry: value=50 unit=mL
